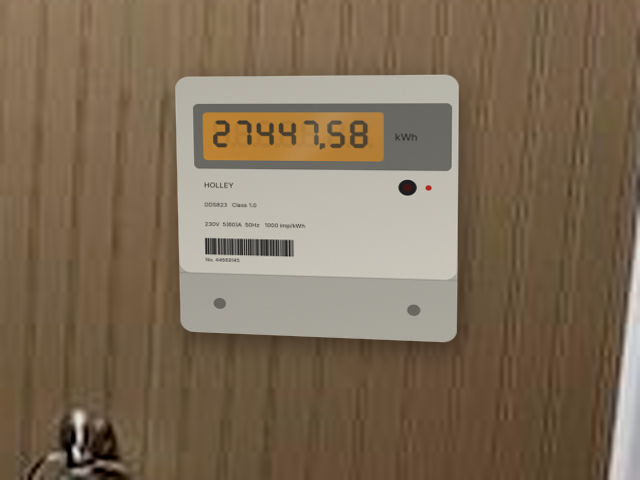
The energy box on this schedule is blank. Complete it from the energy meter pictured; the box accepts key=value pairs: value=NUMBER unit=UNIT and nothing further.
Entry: value=27447.58 unit=kWh
